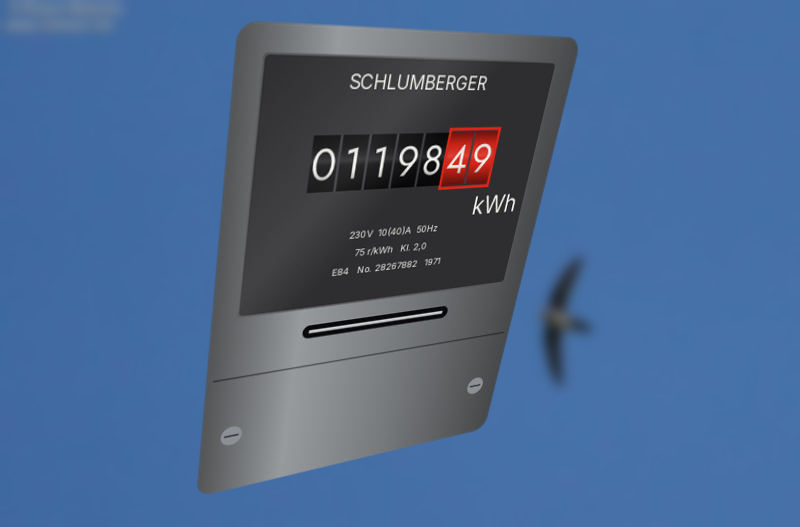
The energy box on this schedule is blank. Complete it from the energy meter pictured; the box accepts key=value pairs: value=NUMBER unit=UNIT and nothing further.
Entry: value=1198.49 unit=kWh
